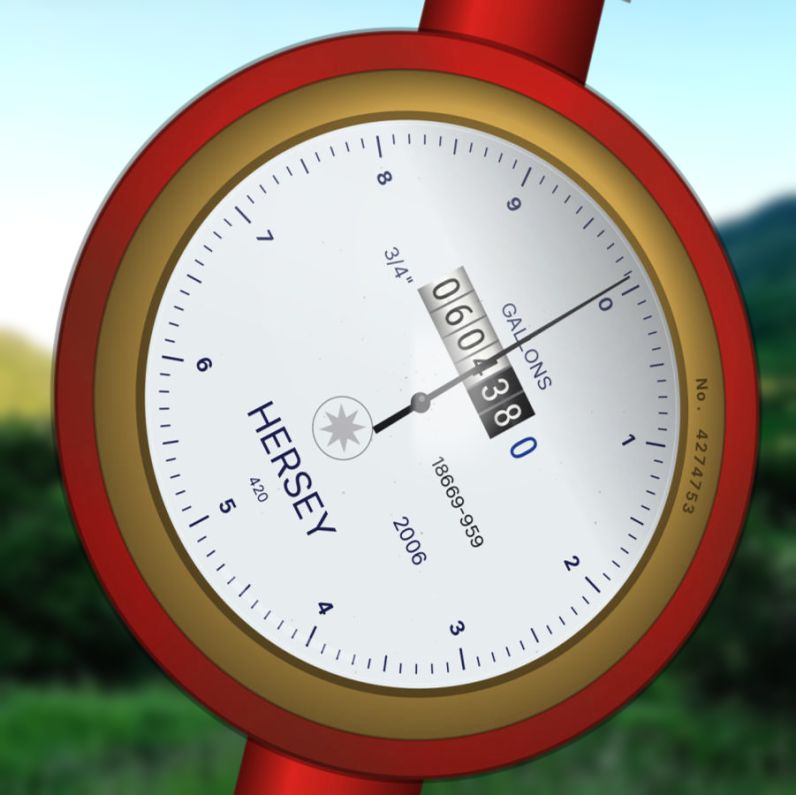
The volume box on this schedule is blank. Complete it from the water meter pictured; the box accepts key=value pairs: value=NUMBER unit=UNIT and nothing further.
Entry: value=604379.9 unit=gal
